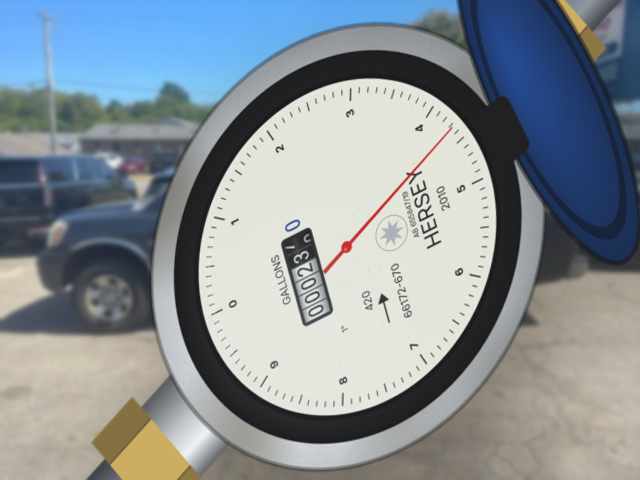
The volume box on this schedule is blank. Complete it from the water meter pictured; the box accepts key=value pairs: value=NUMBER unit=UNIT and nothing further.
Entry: value=2374.3 unit=gal
